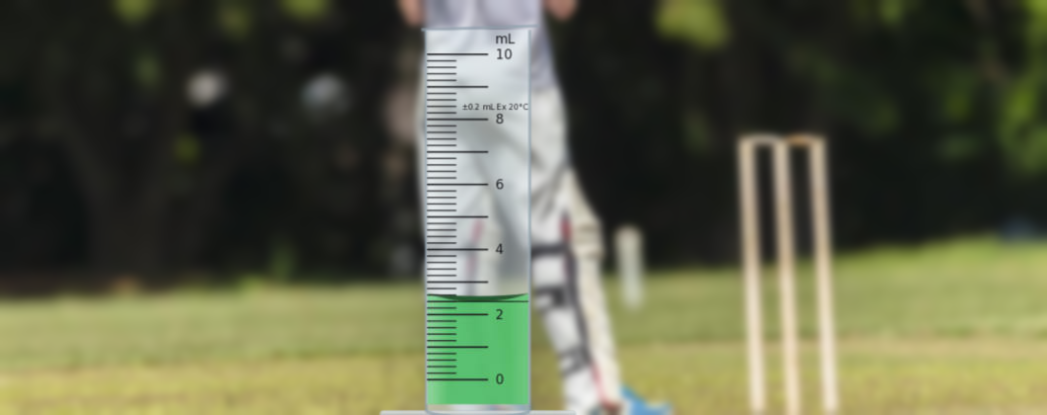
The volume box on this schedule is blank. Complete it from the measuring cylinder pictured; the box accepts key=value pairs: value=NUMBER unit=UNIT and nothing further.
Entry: value=2.4 unit=mL
